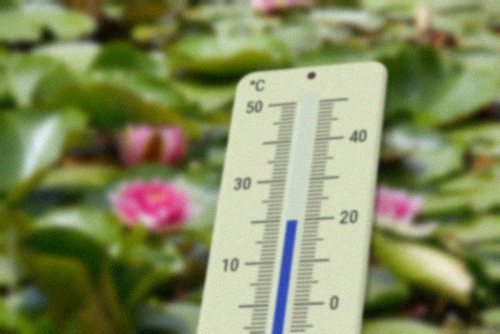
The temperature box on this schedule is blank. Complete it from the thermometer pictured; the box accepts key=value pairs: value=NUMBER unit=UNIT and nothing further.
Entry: value=20 unit=°C
